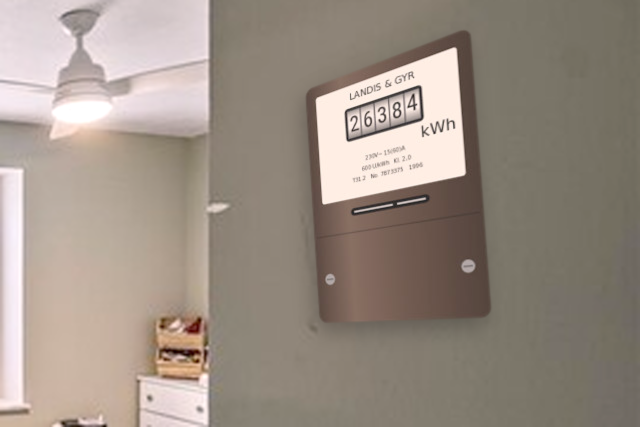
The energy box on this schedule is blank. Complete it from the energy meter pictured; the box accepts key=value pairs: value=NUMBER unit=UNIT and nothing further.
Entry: value=26384 unit=kWh
